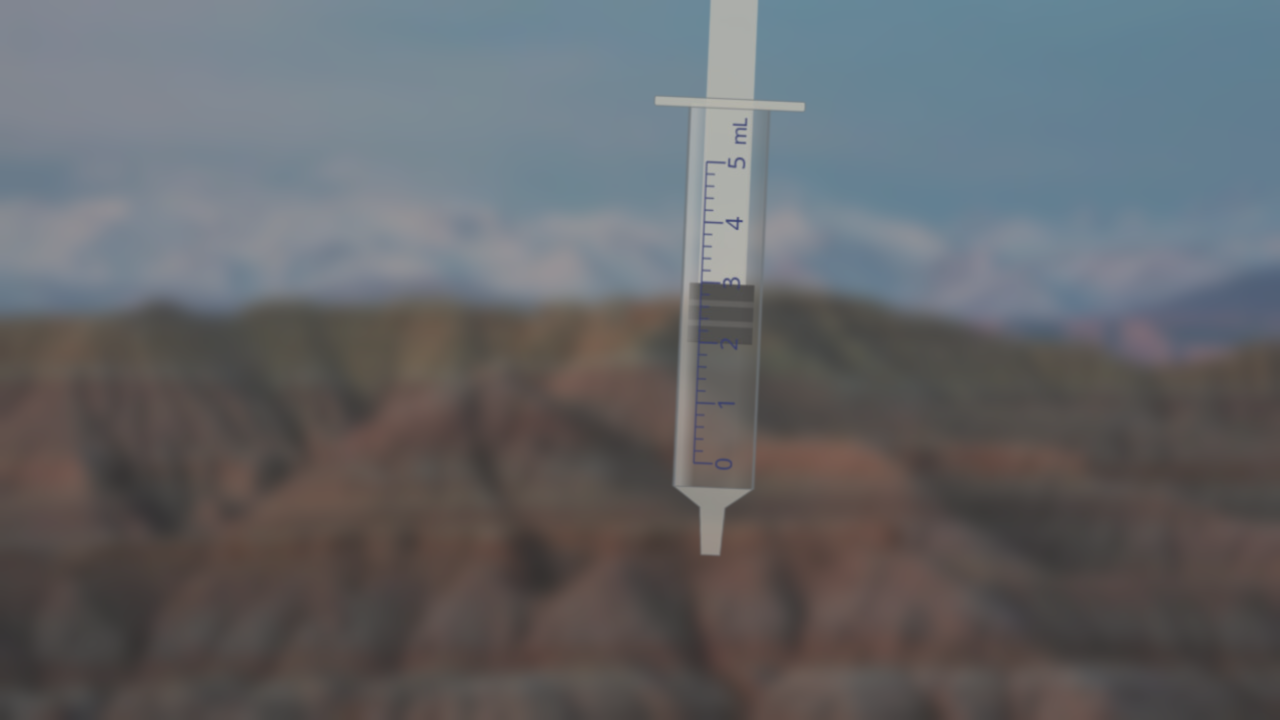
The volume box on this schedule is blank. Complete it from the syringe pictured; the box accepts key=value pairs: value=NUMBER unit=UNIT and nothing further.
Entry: value=2 unit=mL
